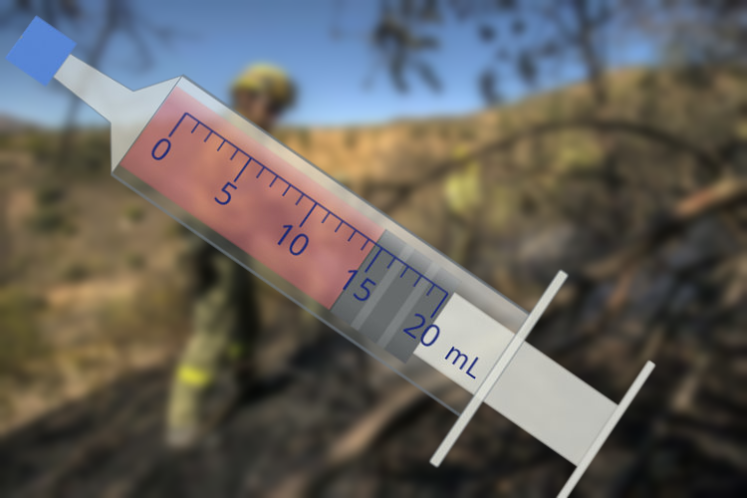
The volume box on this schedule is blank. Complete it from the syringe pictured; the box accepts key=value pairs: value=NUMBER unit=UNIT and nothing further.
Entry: value=14.5 unit=mL
